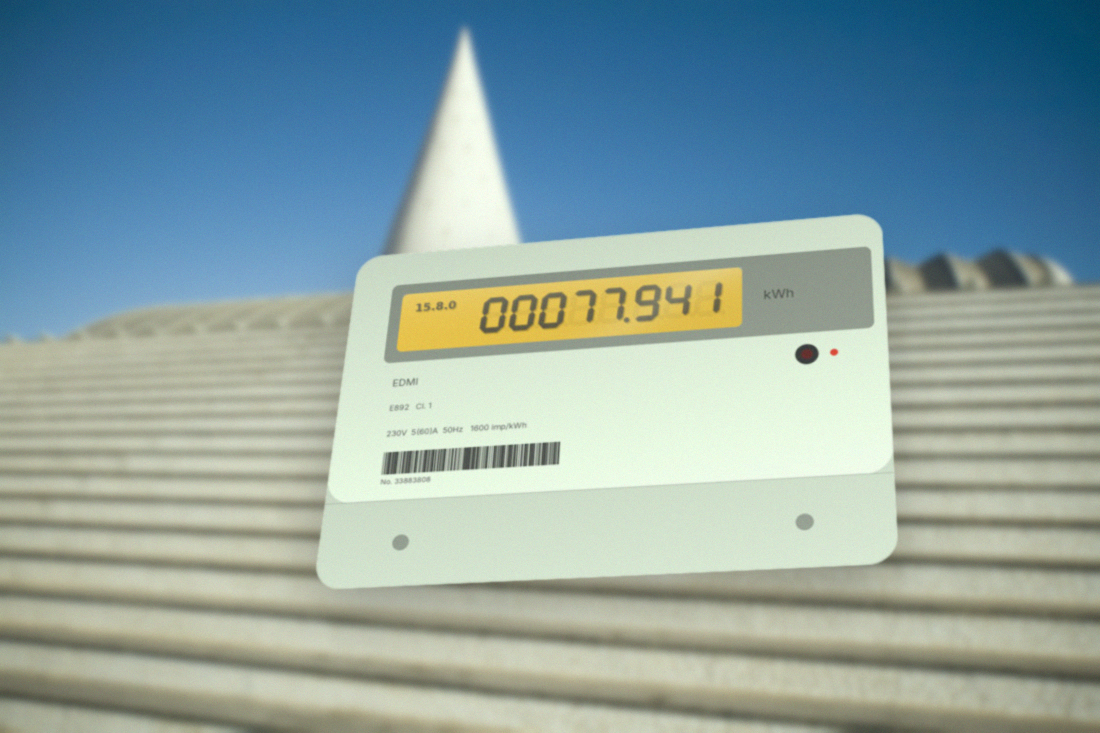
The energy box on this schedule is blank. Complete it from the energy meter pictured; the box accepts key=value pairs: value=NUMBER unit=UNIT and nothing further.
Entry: value=77.941 unit=kWh
